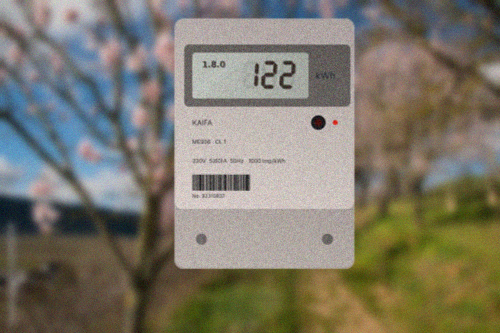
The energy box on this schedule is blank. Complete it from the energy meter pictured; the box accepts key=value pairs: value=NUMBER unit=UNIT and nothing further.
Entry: value=122 unit=kWh
